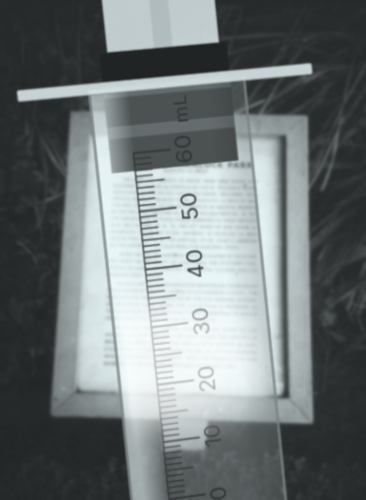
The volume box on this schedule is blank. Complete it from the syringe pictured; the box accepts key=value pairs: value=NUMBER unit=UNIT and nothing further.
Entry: value=57 unit=mL
